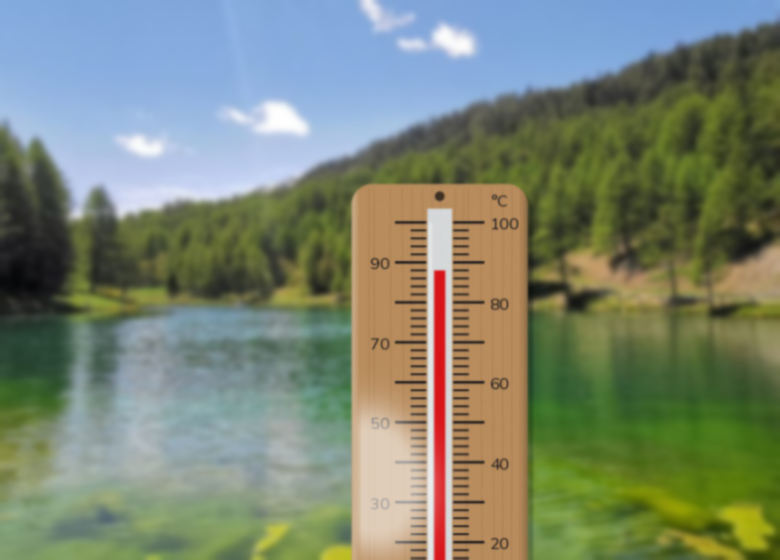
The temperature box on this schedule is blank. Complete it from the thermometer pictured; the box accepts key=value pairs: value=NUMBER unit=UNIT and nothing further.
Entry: value=88 unit=°C
